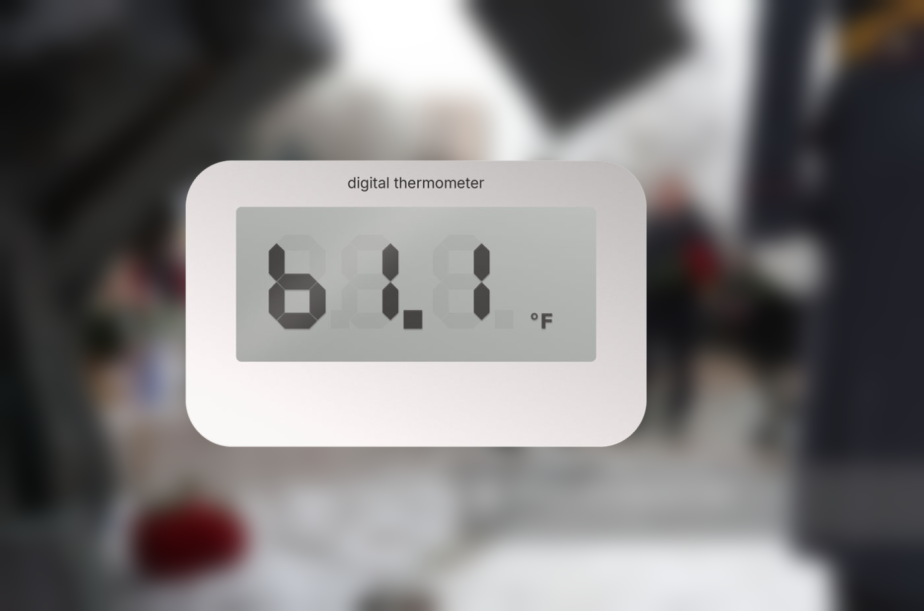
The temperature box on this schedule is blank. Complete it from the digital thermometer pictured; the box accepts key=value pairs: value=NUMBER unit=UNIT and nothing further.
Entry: value=61.1 unit=°F
